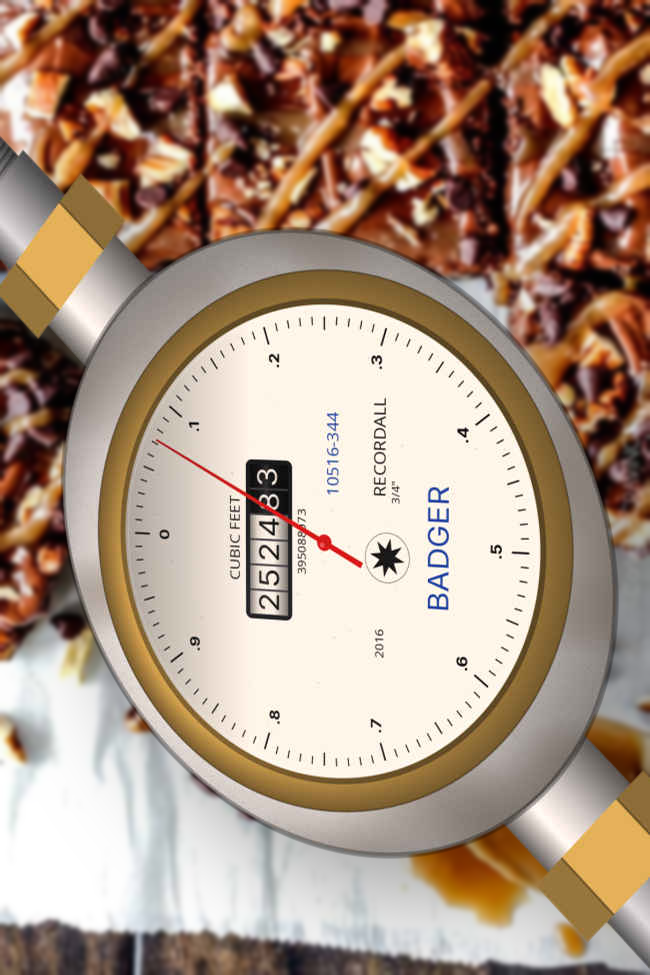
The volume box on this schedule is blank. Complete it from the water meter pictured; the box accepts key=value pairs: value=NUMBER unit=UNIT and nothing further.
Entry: value=252483.07 unit=ft³
